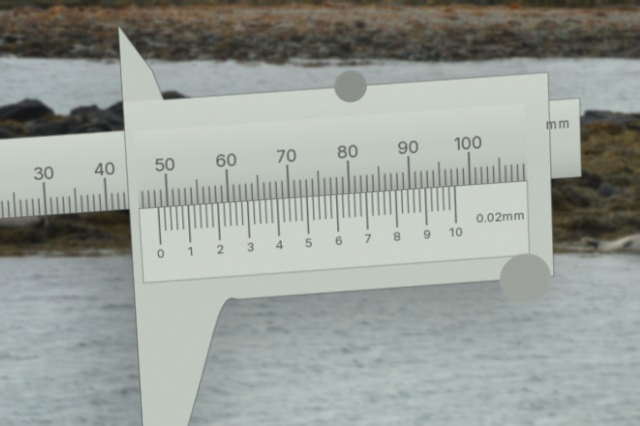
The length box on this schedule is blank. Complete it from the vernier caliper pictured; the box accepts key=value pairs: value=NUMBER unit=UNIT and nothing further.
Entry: value=48.5 unit=mm
